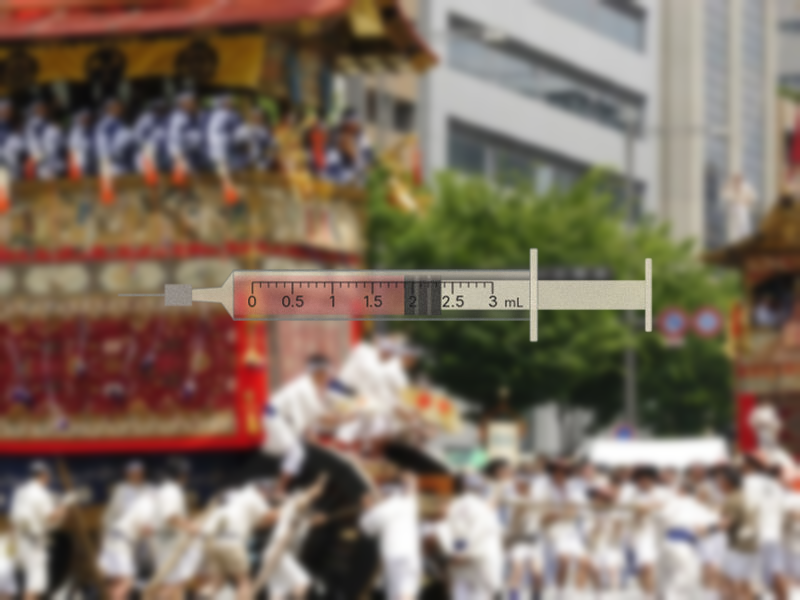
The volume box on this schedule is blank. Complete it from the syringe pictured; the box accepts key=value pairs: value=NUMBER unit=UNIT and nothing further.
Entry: value=1.9 unit=mL
